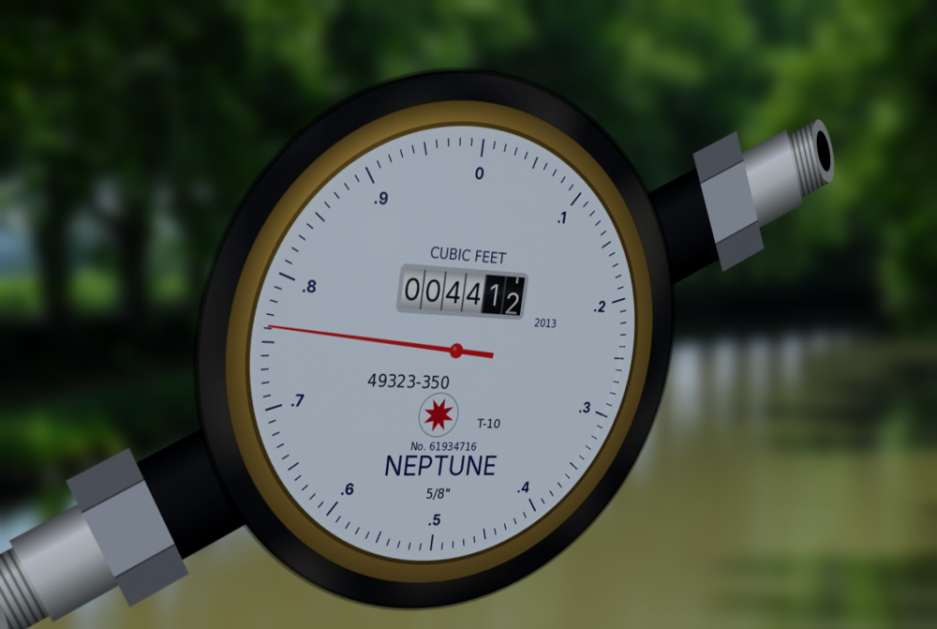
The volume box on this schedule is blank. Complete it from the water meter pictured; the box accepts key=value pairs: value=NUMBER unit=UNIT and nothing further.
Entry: value=4411.76 unit=ft³
